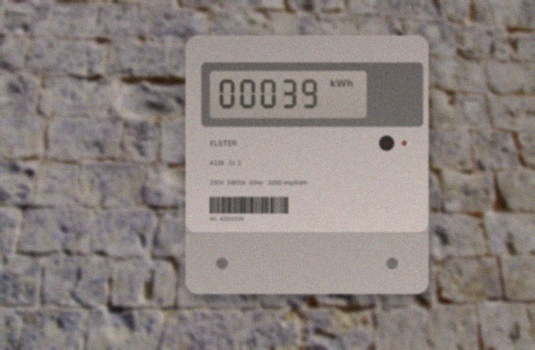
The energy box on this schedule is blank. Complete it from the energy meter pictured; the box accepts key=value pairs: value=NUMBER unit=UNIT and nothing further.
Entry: value=39 unit=kWh
